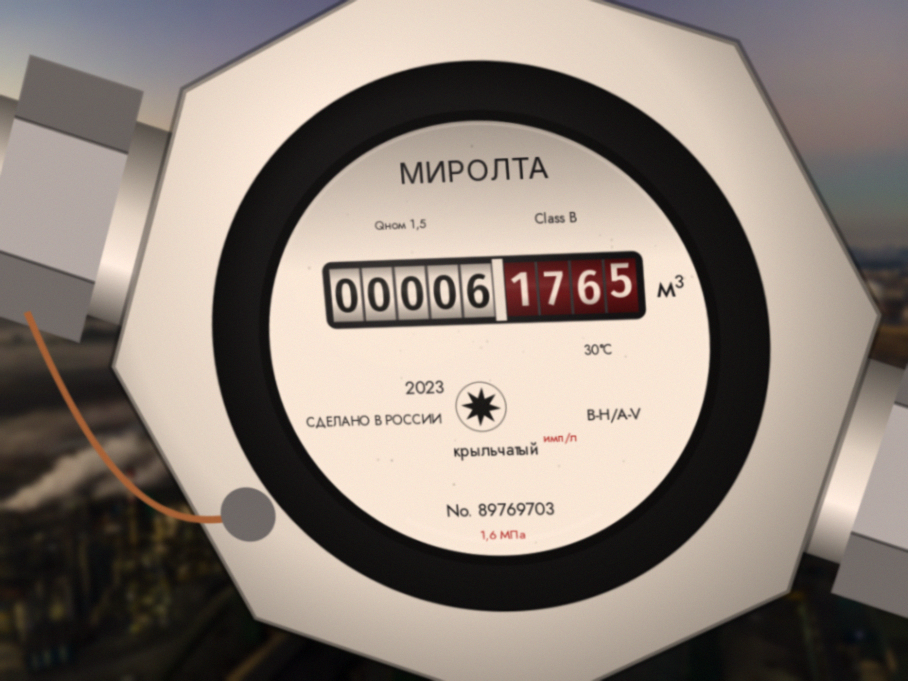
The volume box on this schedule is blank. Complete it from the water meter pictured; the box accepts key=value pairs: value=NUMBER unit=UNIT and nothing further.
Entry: value=6.1765 unit=m³
